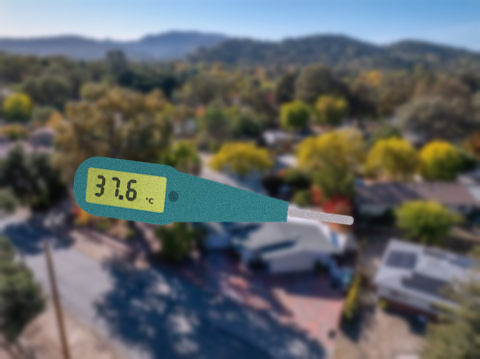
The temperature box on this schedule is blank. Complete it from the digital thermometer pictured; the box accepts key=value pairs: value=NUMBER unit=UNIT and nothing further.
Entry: value=37.6 unit=°C
